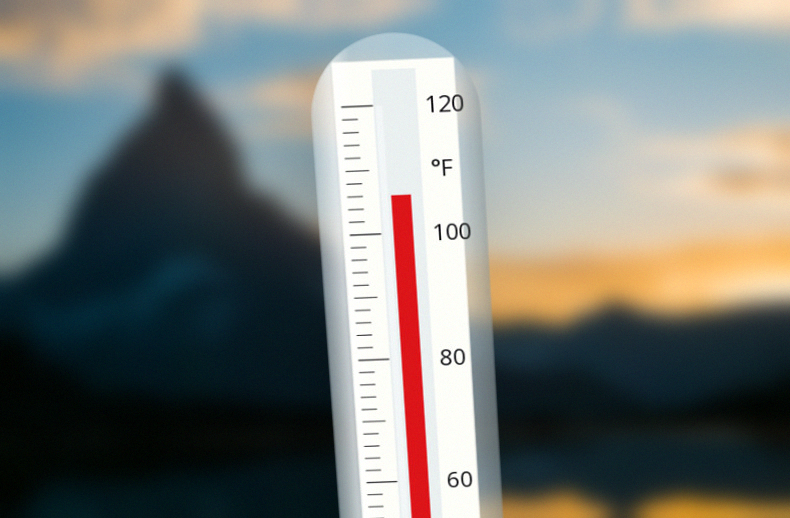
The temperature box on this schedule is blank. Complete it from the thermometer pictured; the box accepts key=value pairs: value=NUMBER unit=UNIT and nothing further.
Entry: value=106 unit=°F
